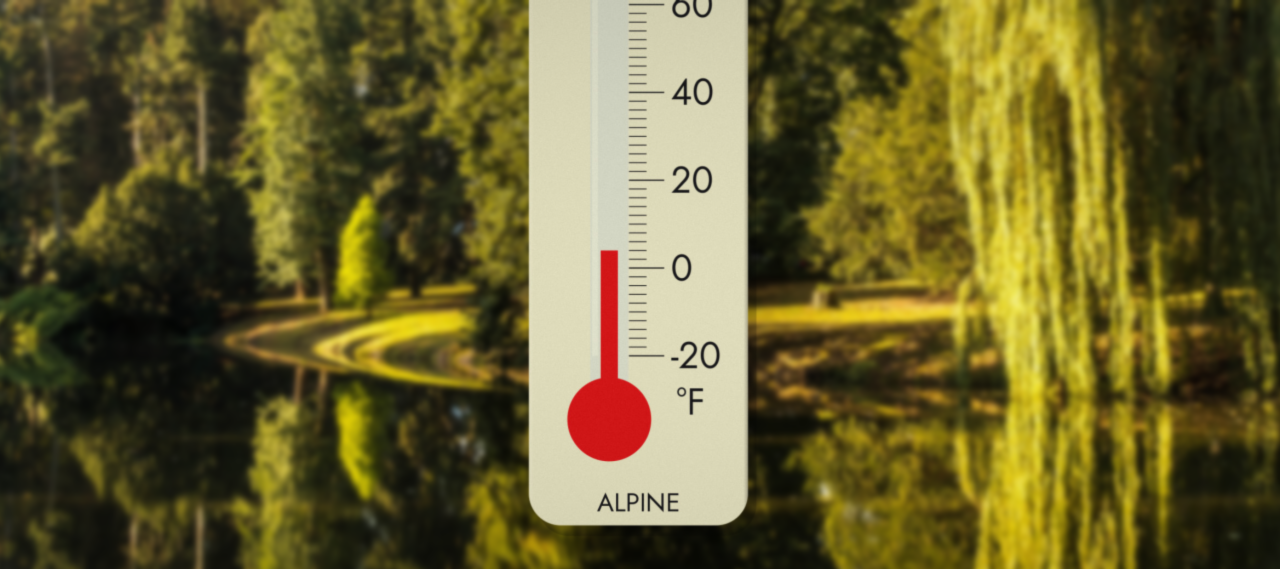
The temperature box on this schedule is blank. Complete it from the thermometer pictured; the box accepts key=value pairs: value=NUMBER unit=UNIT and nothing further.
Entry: value=4 unit=°F
